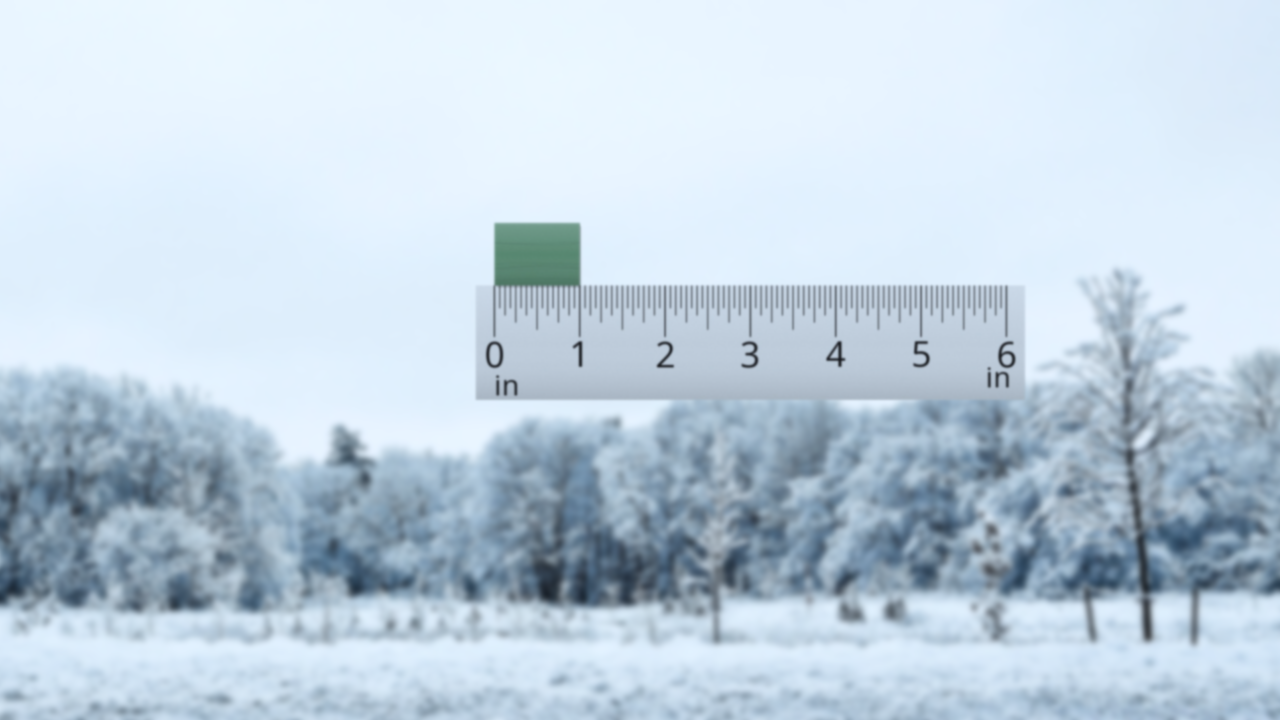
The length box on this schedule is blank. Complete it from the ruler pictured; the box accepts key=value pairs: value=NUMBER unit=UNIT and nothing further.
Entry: value=1 unit=in
